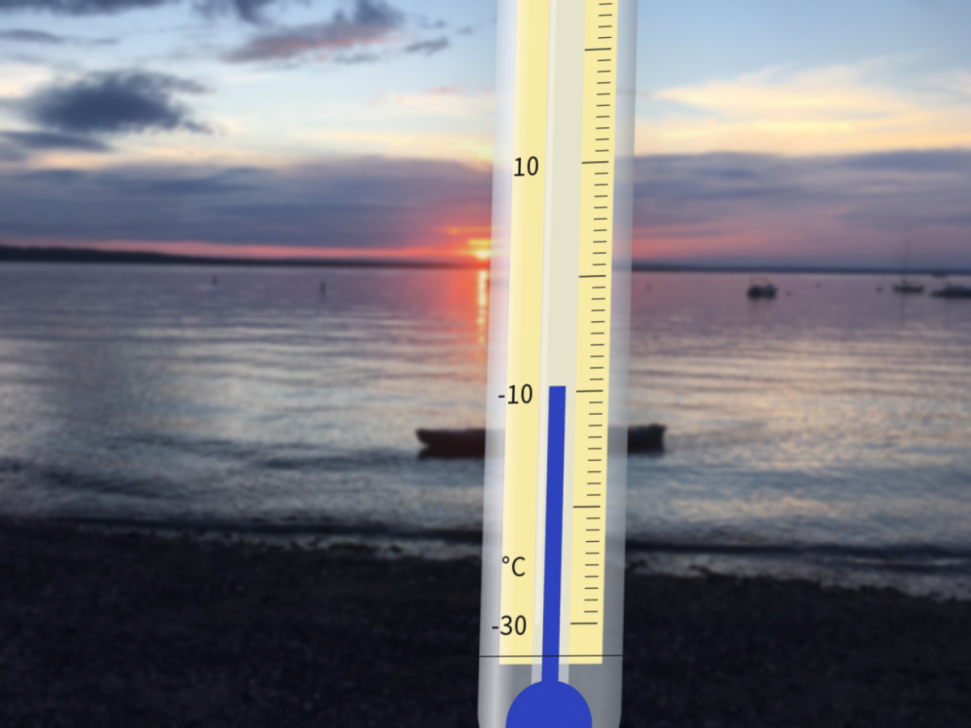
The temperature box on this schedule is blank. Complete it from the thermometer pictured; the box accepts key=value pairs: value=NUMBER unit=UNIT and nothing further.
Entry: value=-9.5 unit=°C
